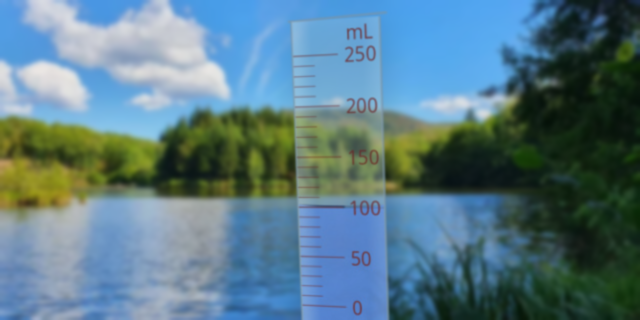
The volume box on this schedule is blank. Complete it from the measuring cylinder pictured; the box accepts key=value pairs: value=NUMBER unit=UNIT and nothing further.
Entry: value=100 unit=mL
